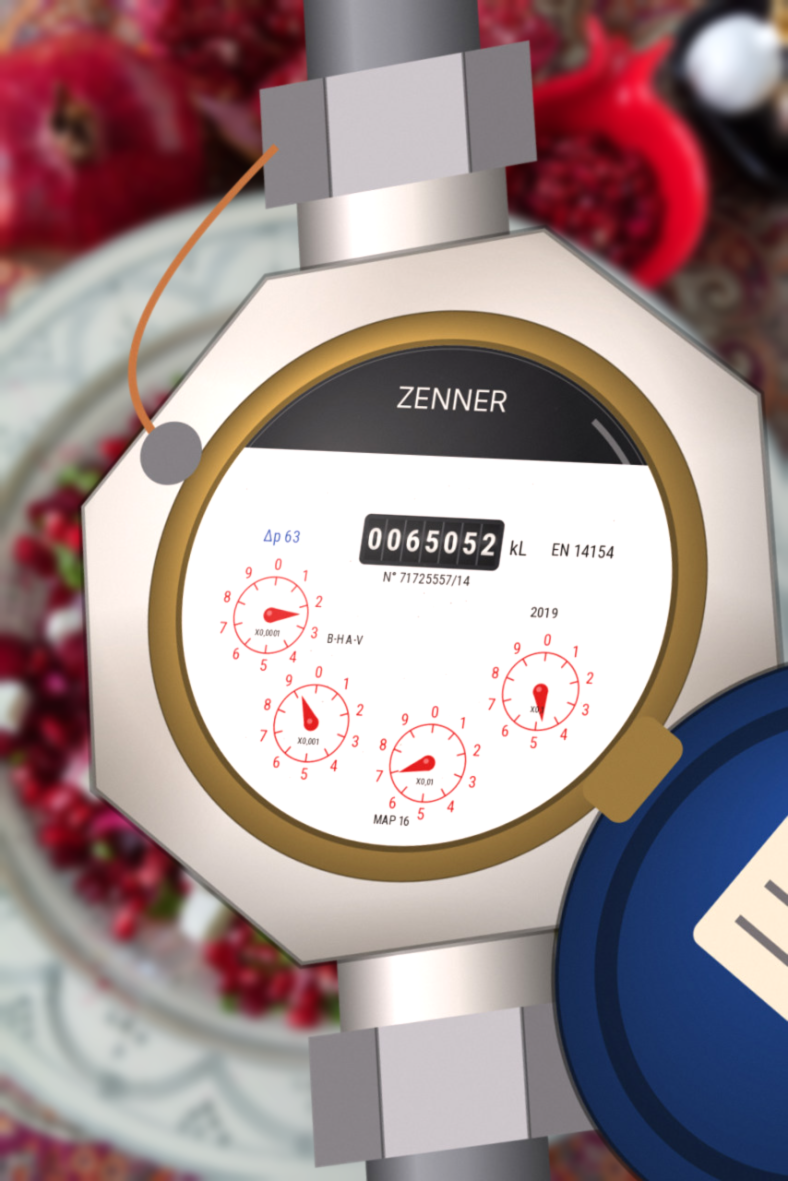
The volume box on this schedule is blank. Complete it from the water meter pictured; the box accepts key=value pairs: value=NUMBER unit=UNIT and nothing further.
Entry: value=65052.4692 unit=kL
